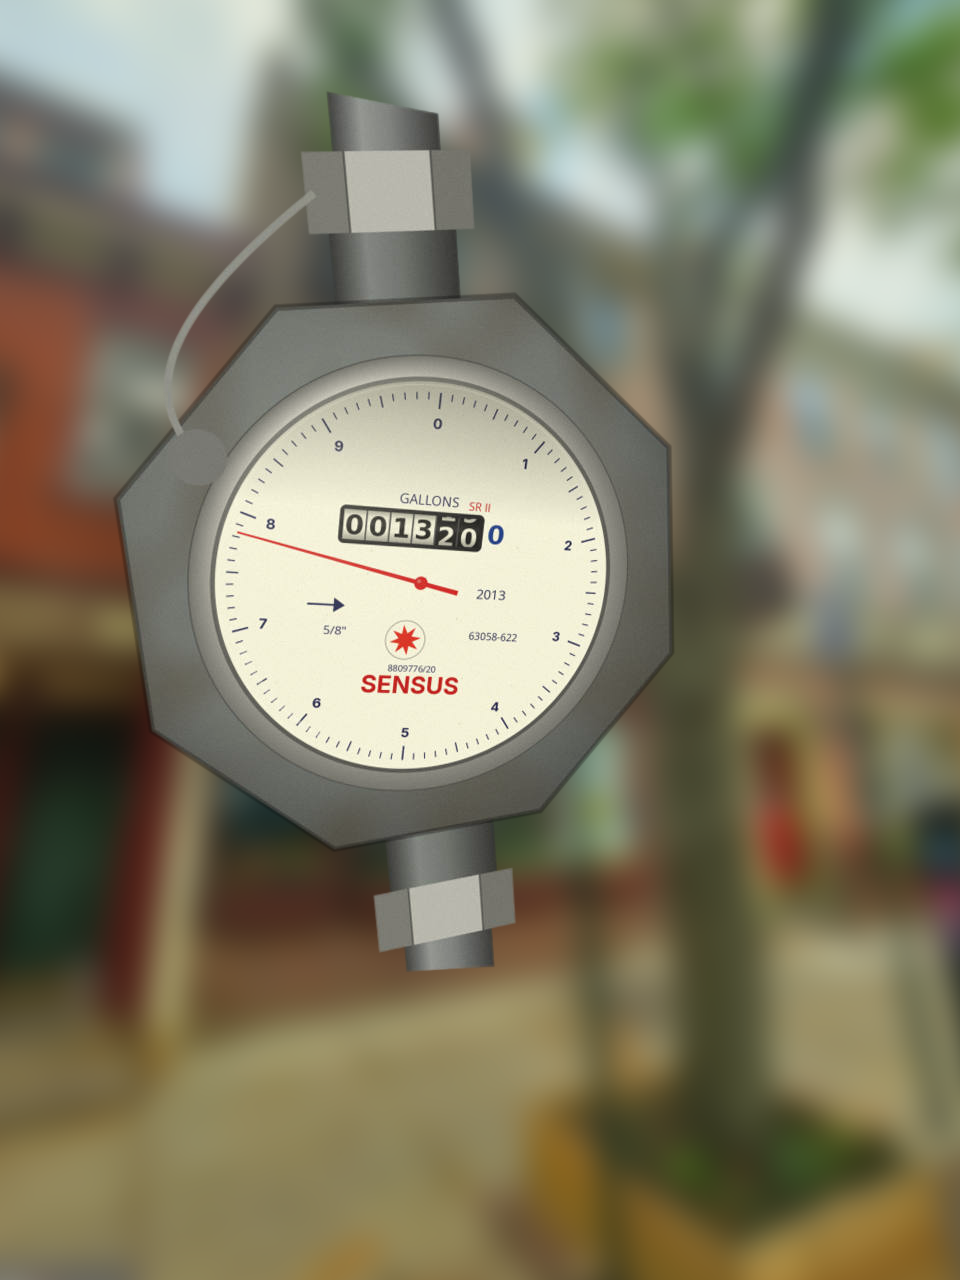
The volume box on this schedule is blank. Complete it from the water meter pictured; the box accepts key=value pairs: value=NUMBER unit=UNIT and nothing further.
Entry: value=13197.8 unit=gal
